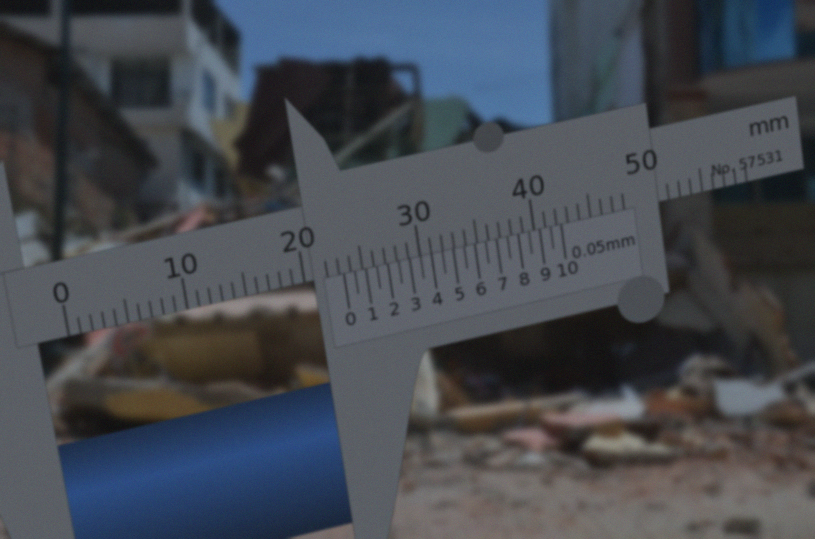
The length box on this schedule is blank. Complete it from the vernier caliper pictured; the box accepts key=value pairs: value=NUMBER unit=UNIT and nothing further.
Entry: value=23.4 unit=mm
